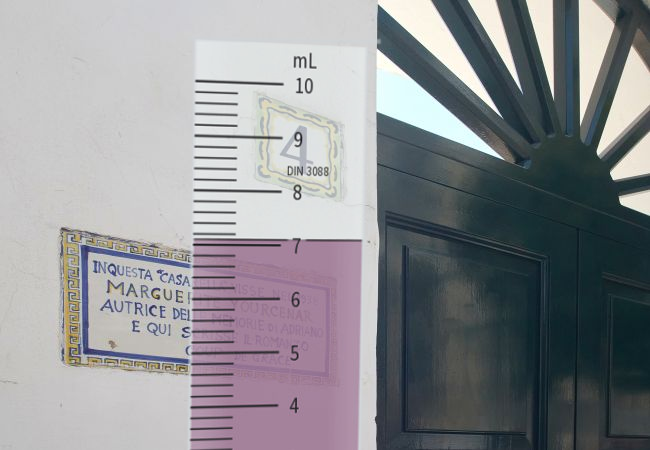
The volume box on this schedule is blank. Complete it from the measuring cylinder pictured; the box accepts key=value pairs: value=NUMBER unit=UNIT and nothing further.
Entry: value=7.1 unit=mL
